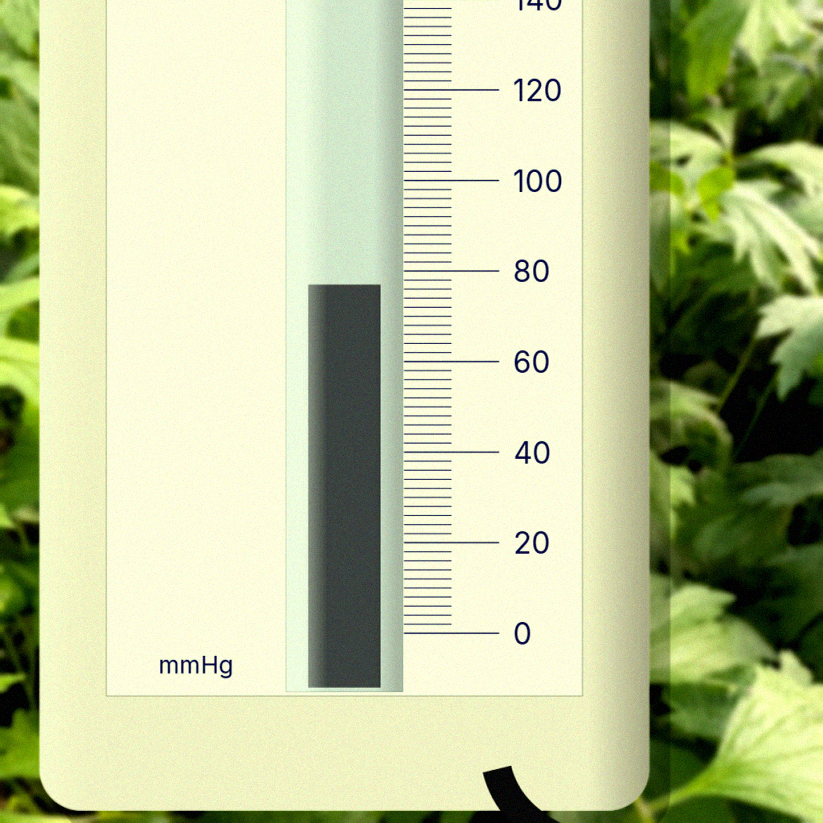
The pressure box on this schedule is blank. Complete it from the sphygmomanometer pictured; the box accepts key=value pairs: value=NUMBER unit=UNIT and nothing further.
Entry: value=77 unit=mmHg
